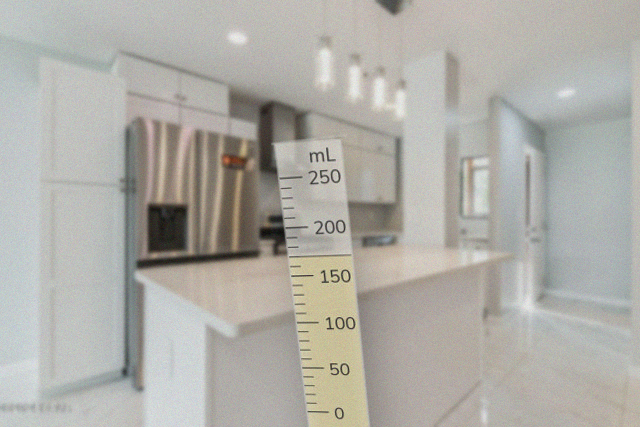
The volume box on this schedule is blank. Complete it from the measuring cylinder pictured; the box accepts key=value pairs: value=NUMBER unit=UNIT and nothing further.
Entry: value=170 unit=mL
